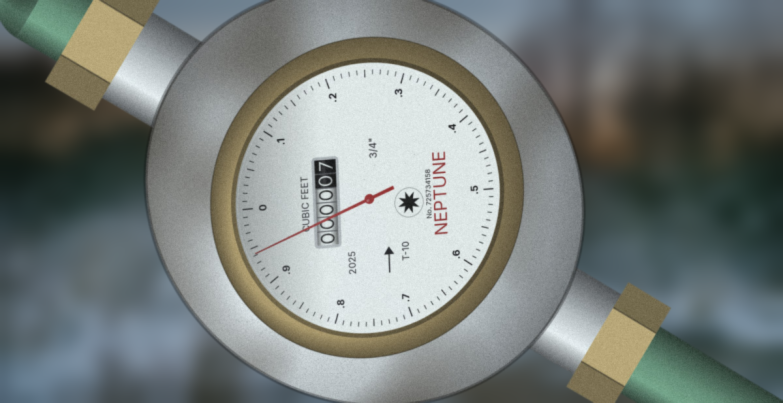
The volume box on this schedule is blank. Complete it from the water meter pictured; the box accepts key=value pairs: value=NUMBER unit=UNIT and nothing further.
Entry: value=6.94 unit=ft³
